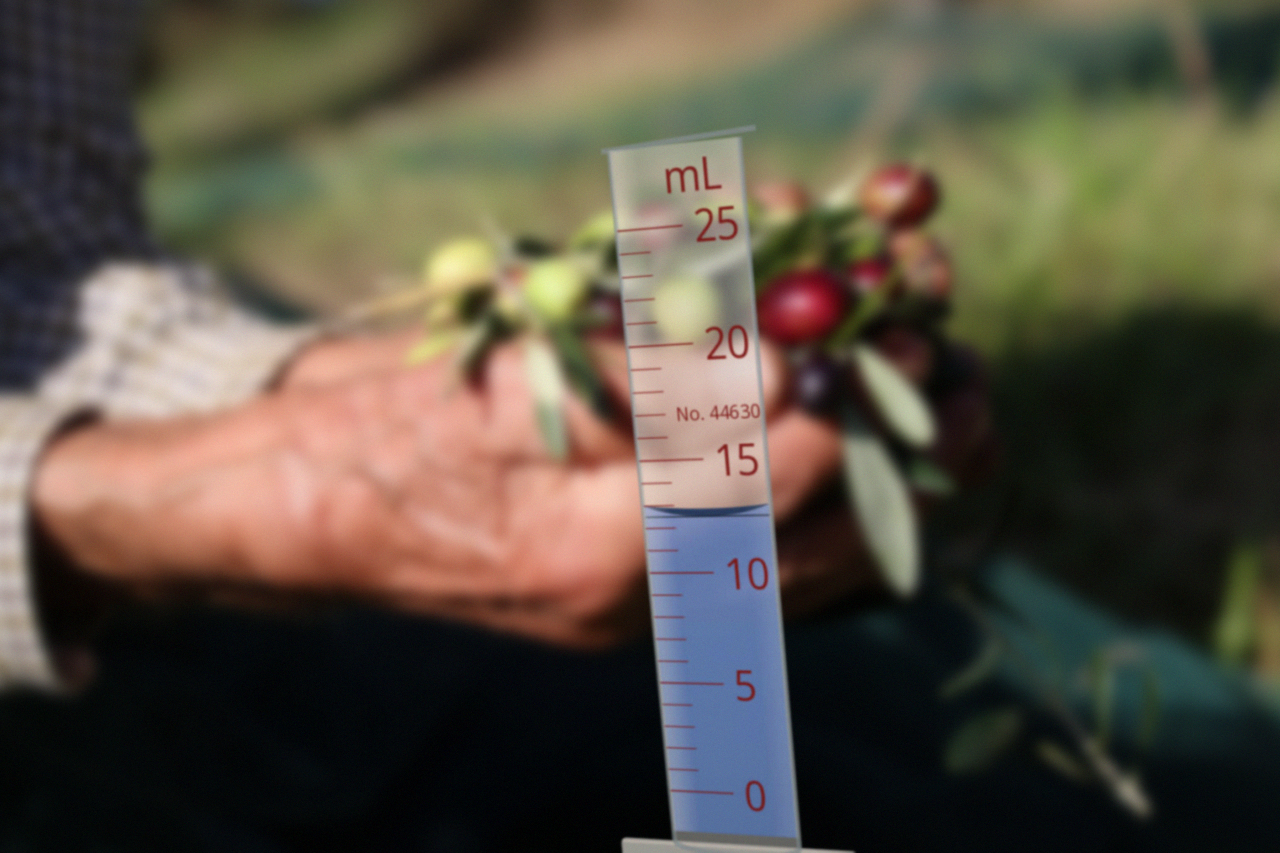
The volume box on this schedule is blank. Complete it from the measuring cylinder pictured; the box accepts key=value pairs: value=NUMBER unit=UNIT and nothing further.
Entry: value=12.5 unit=mL
